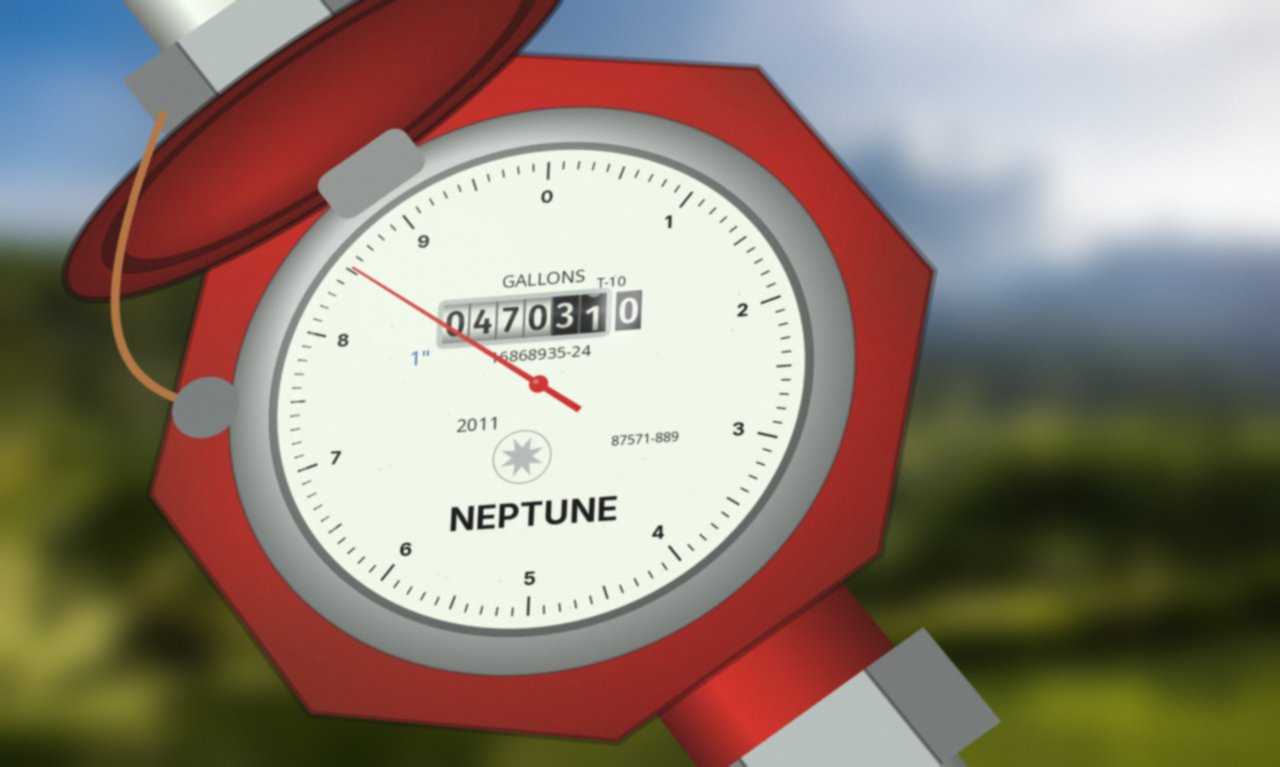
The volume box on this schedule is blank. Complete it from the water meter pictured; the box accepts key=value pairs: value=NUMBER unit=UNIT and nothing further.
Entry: value=470308.5 unit=gal
